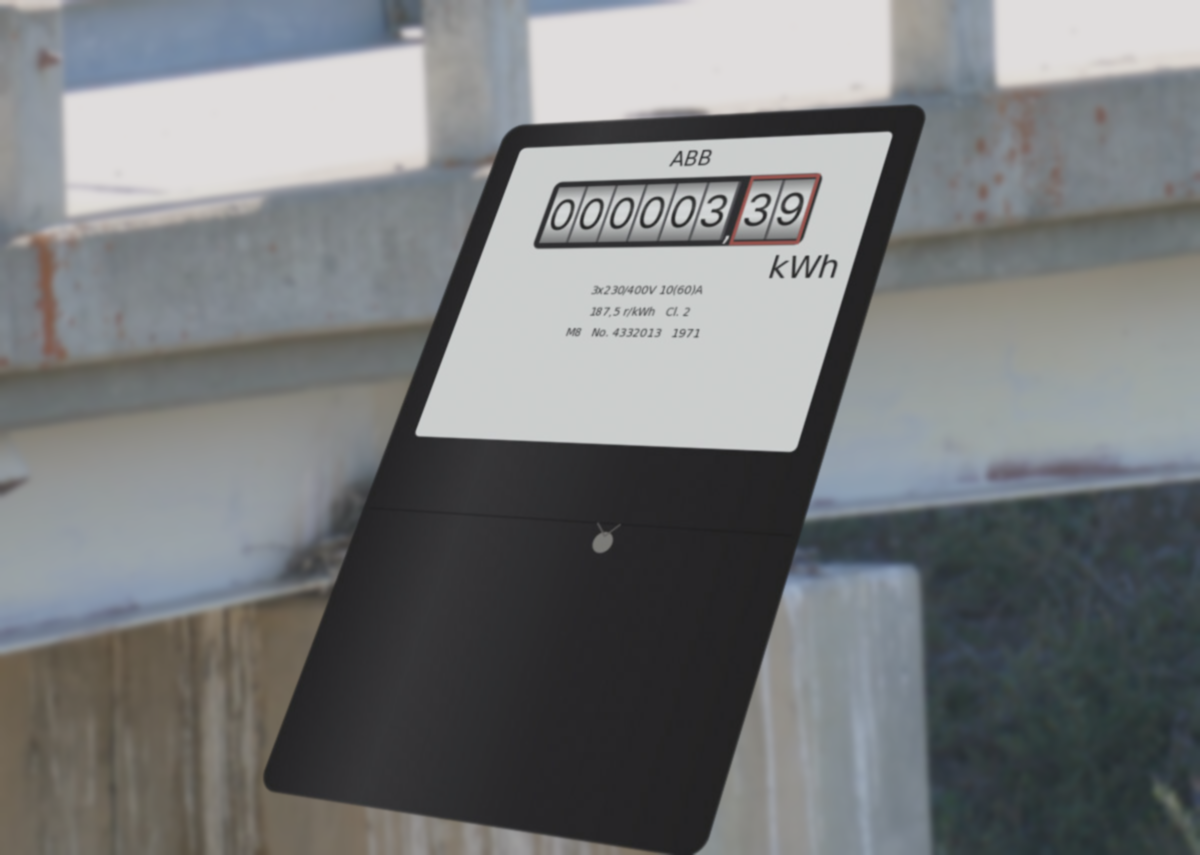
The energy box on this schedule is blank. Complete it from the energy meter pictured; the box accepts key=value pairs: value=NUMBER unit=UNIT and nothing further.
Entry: value=3.39 unit=kWh
